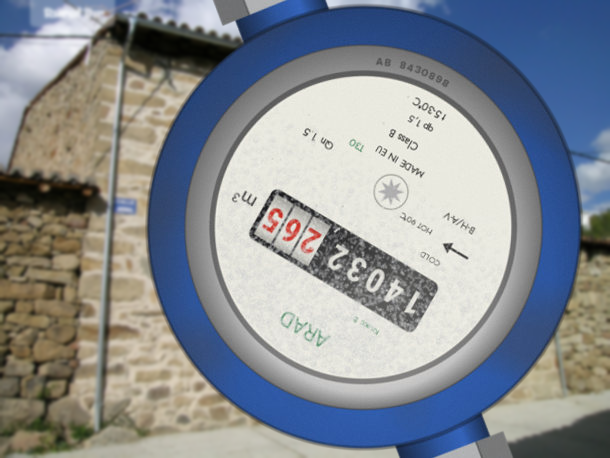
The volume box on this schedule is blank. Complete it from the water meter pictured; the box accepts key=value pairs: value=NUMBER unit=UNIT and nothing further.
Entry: value=14032.265 unit=m³
